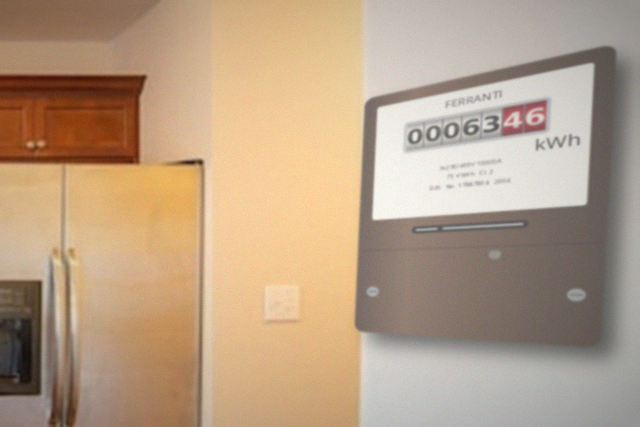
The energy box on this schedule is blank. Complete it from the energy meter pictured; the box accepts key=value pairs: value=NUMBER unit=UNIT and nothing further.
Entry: value=63.46 unit=kWh
